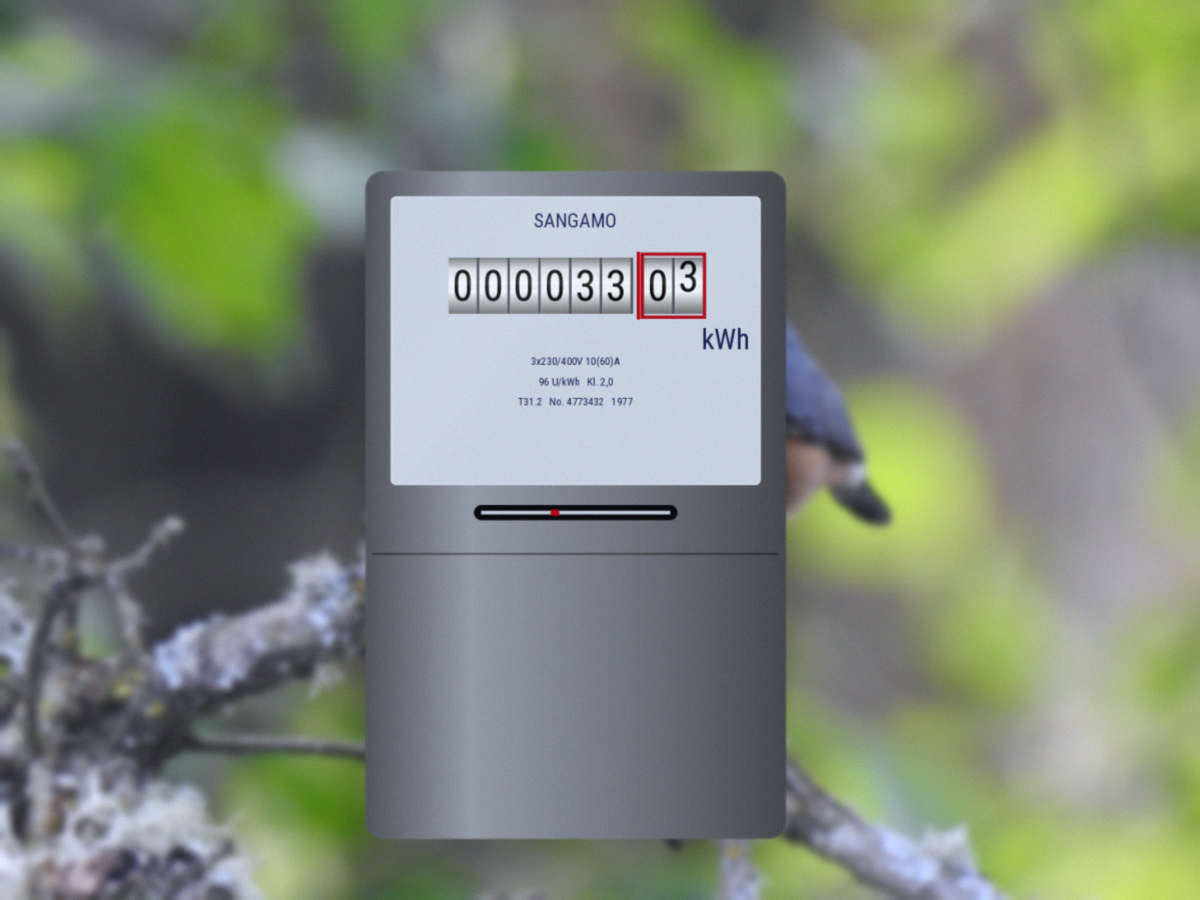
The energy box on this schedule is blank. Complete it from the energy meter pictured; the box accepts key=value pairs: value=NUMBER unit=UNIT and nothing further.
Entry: value=33.03 unit=kWh
